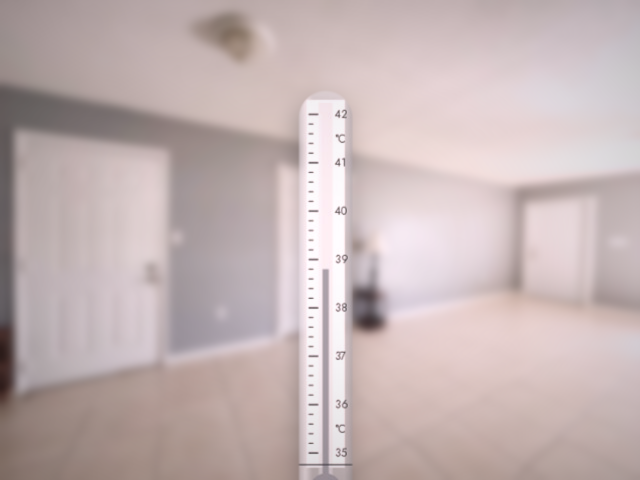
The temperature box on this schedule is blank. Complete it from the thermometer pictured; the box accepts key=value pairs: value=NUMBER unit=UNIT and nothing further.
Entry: value=38.8 unit=°C
